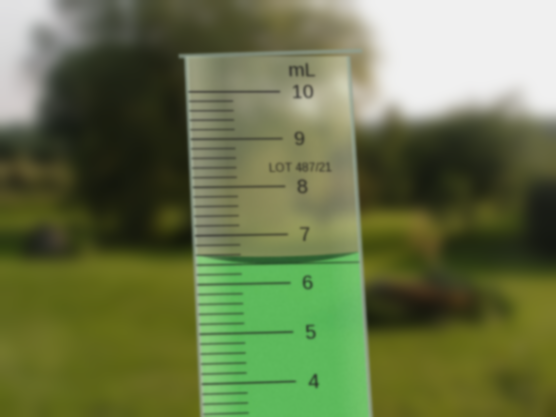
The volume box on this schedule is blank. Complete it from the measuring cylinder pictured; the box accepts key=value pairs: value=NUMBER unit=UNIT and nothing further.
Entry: value=6.4 unit=mL
